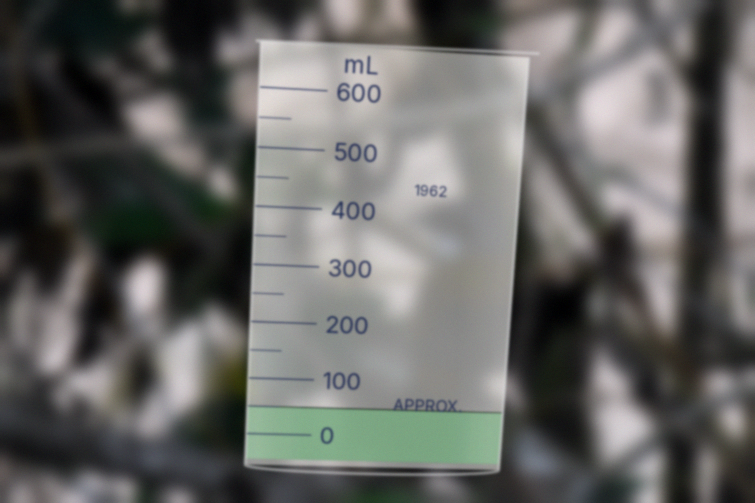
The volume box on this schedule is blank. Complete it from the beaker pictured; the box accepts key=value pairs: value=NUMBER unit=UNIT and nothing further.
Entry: value=50 unit=mL
